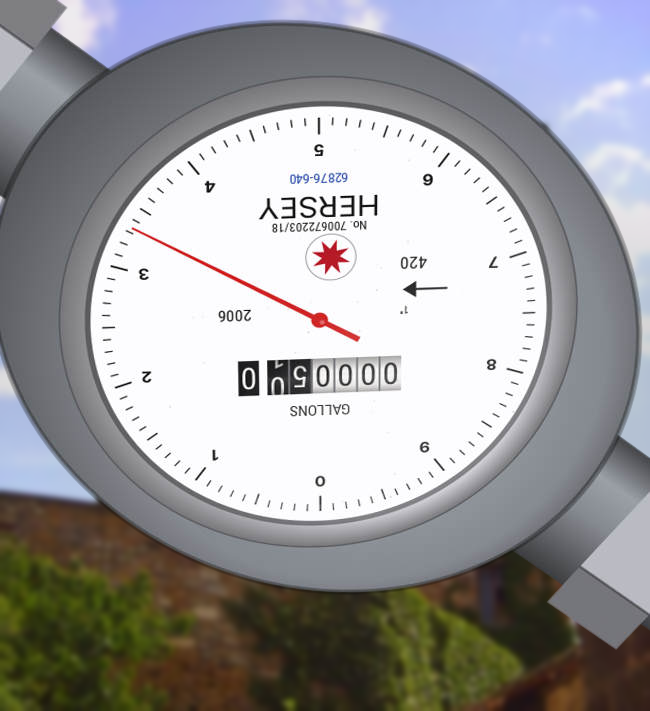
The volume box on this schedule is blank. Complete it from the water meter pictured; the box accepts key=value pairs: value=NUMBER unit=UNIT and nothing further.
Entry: value=503.3 unit=gal
